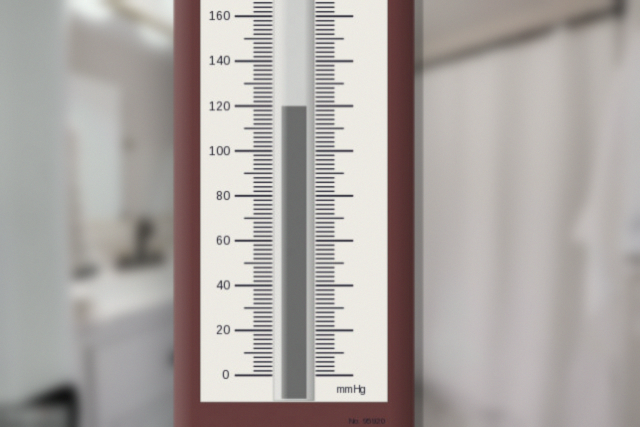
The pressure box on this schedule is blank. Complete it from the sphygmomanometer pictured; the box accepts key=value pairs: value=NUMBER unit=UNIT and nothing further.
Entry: value=120 unit=mmHg
